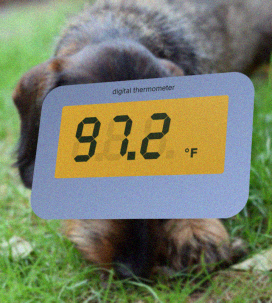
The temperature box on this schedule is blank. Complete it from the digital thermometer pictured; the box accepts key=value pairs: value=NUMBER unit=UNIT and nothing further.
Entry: value=97.2 unit=°F
